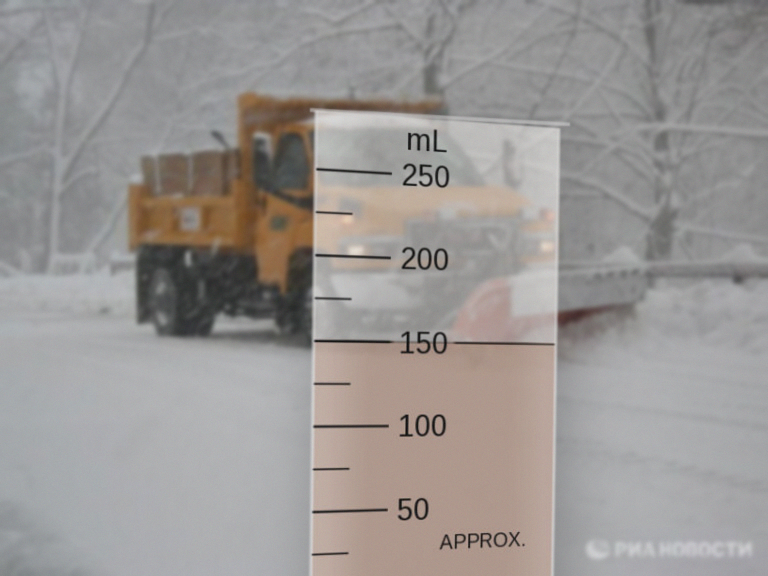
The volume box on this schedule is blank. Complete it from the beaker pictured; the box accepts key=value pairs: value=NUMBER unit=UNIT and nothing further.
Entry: value=150 unit=mL
